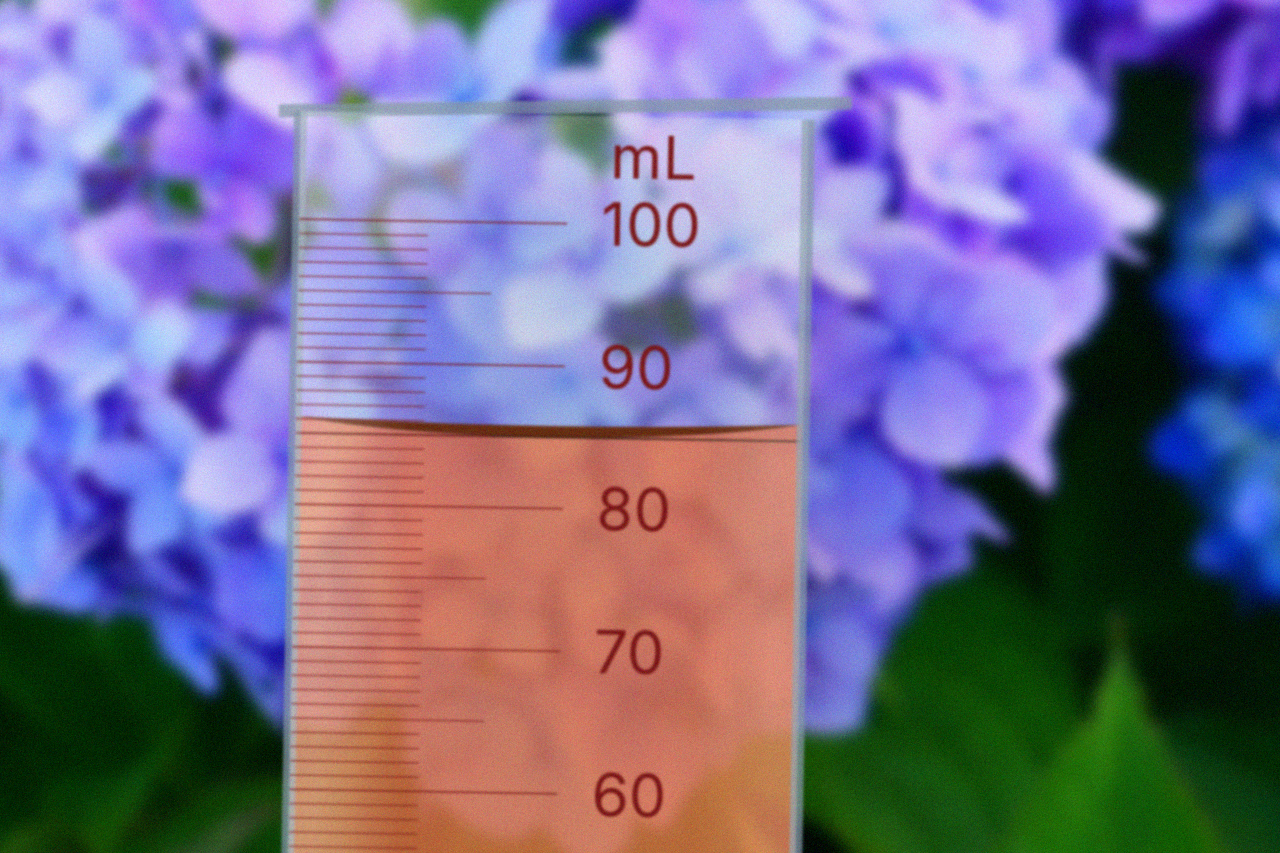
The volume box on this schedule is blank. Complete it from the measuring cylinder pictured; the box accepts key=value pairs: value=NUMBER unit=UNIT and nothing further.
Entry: value=85 unit=mL
